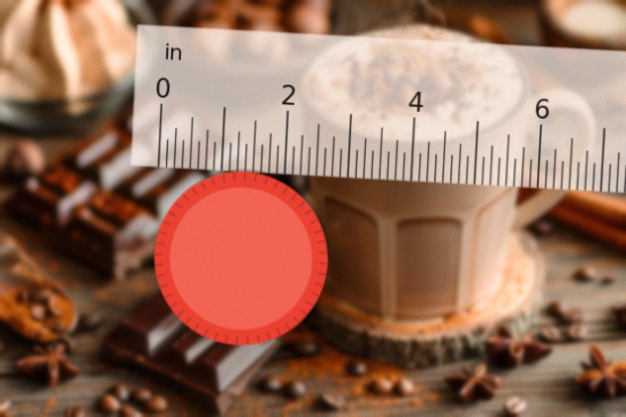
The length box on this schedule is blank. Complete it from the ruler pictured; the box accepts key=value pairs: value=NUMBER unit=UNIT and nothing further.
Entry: value=2.75 unit=in
